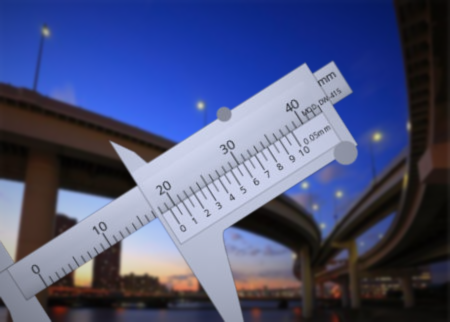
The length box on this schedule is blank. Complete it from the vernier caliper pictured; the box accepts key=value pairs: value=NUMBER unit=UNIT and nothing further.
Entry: value=19.2 unit=mm
